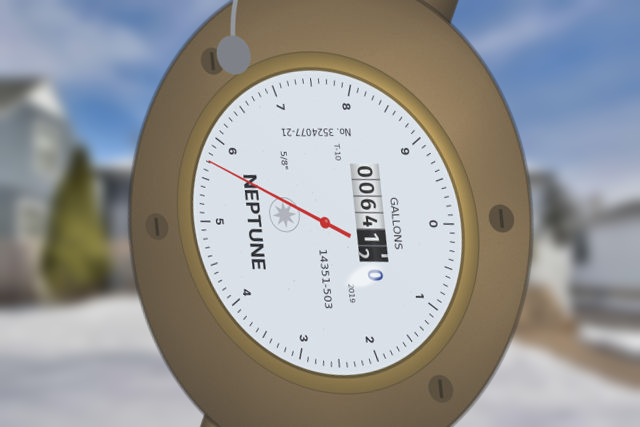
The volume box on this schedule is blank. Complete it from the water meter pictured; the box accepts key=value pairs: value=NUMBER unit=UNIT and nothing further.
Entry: value=64115.7 unit=gal
